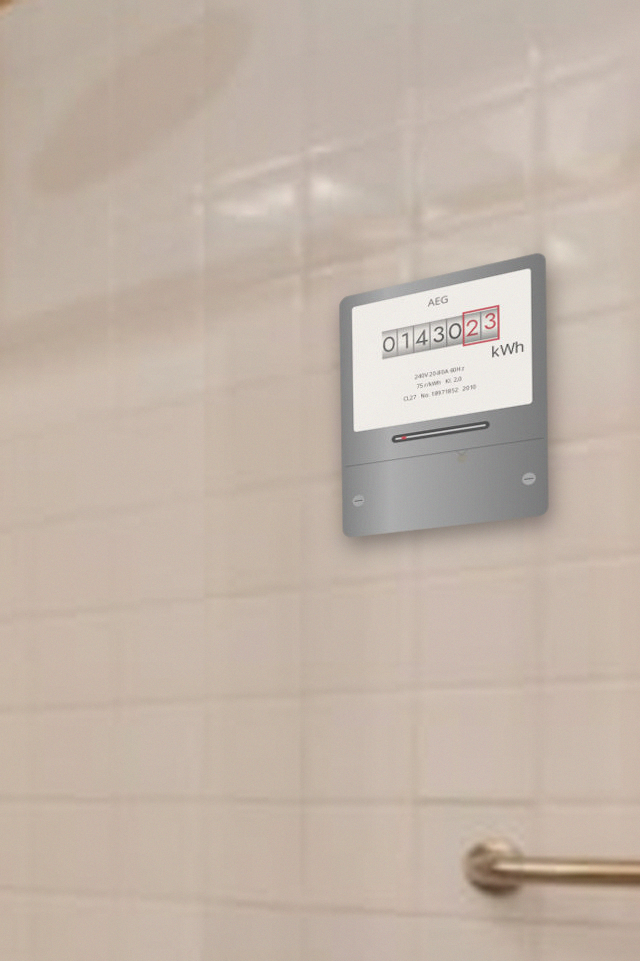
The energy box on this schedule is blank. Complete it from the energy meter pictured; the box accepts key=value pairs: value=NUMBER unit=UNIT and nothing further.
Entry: value=1430.23 unit=kWh
